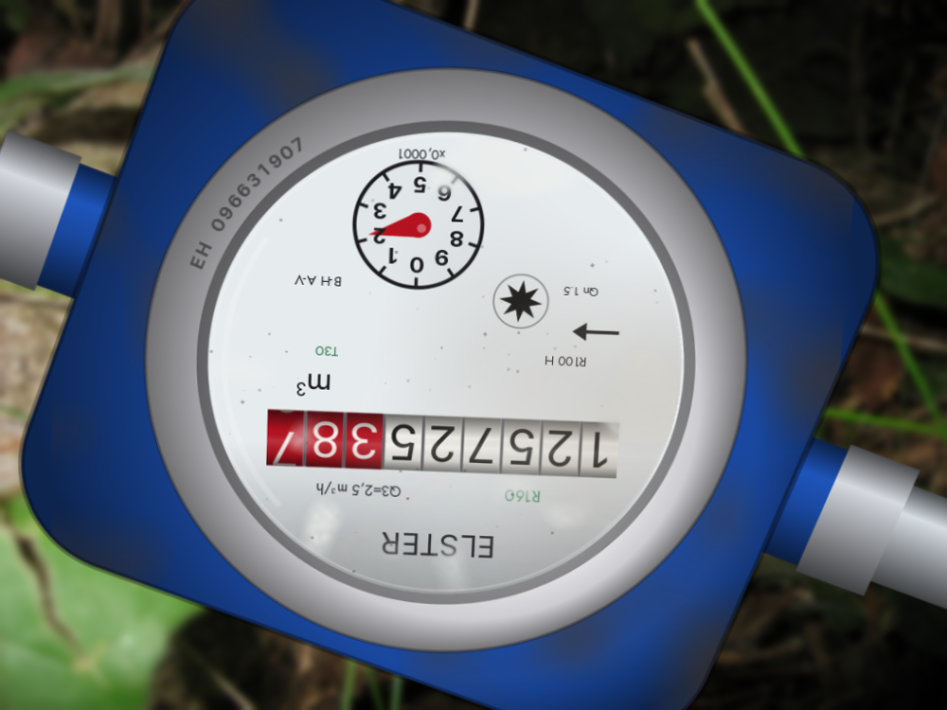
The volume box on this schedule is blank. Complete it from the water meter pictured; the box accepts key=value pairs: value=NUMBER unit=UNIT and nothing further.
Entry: value=125725.3872 unit=m³
